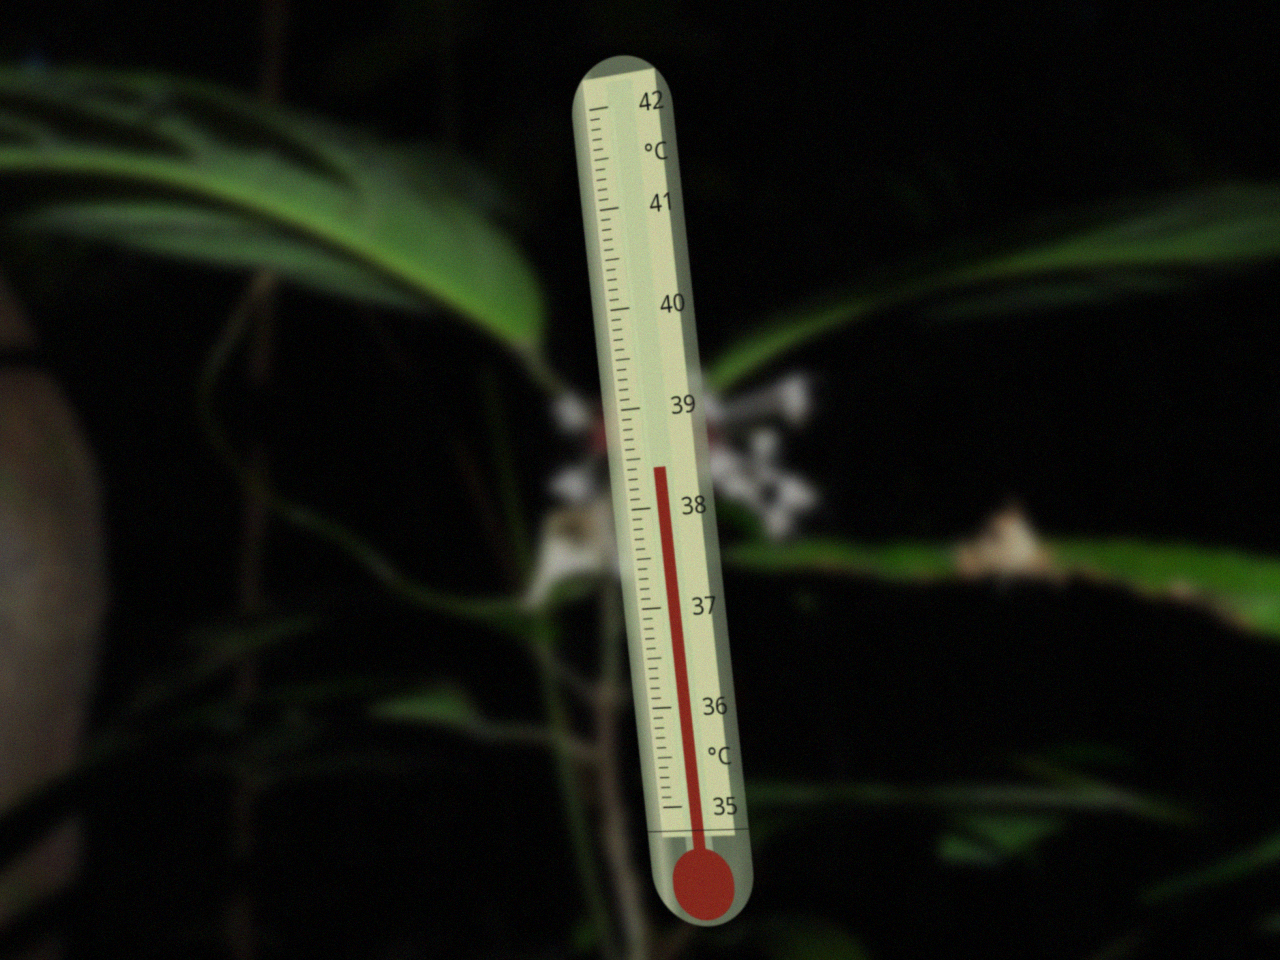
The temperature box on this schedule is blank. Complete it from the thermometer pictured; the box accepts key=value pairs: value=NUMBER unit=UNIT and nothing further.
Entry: value=38.4 unit=°C
